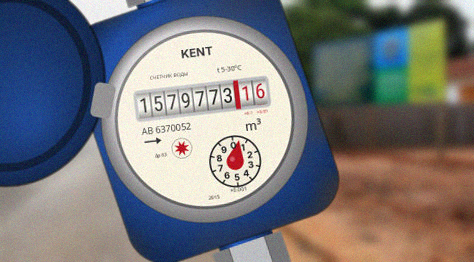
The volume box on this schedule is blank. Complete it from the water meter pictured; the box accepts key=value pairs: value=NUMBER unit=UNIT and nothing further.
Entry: value=1579773.160 unit=m³
